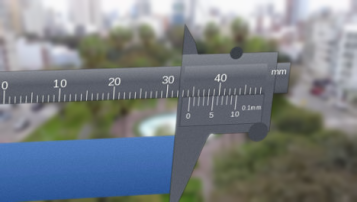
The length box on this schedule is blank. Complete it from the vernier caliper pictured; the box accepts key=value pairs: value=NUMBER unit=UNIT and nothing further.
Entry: value=34.4 unit=mm
